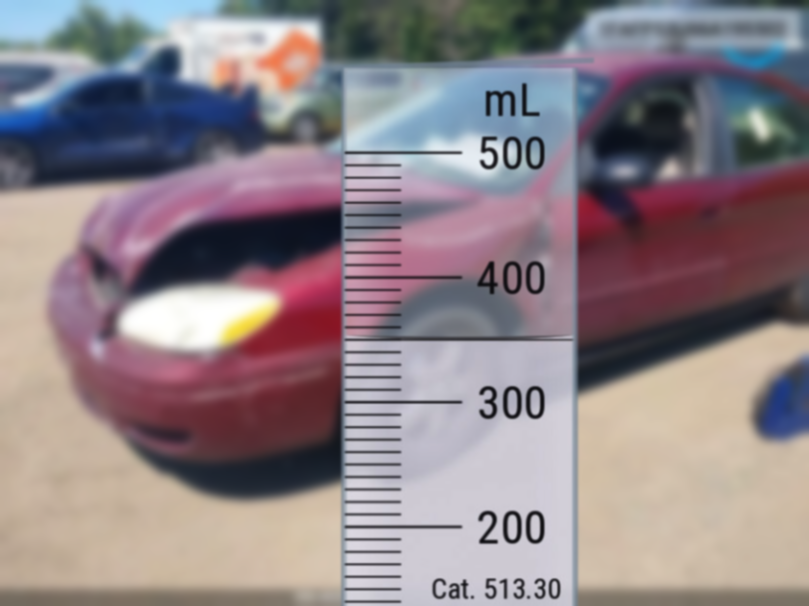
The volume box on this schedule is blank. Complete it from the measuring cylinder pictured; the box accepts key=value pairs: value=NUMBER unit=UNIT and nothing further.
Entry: value=350 unit=mL
